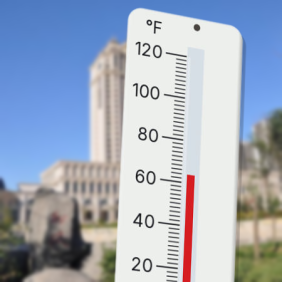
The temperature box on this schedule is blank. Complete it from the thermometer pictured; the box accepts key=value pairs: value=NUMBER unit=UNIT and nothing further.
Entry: value=64 unit=°F
